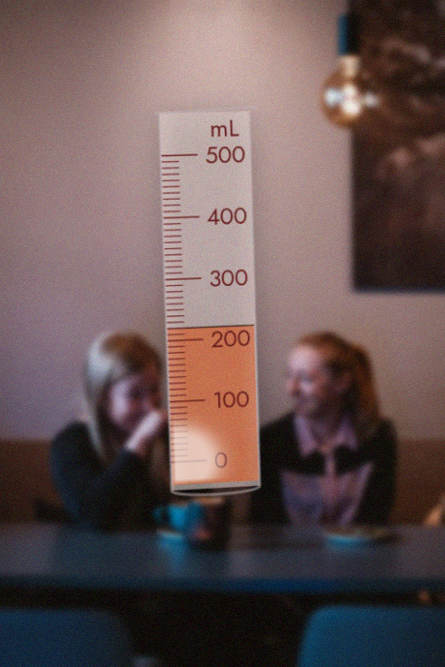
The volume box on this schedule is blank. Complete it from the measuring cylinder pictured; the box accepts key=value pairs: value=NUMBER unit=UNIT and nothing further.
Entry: value=220 unit=mL
